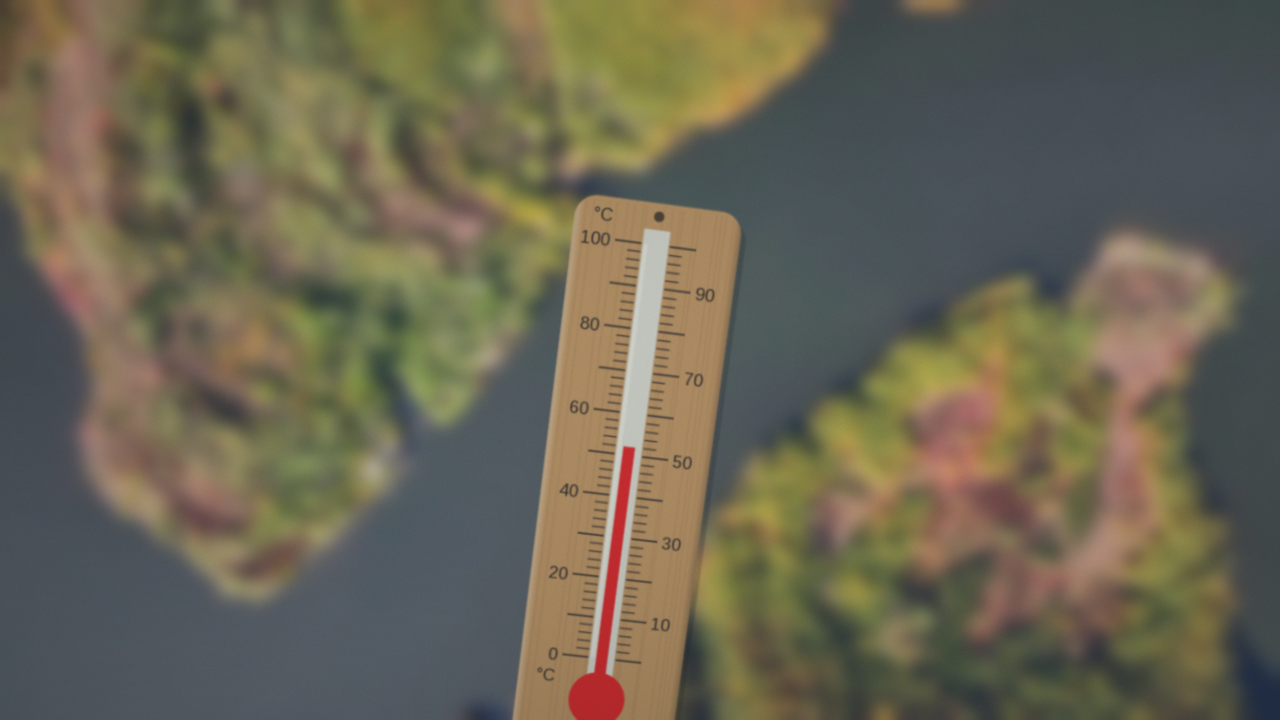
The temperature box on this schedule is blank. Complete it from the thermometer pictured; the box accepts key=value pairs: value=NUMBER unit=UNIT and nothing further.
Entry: value=52 unit=°C
